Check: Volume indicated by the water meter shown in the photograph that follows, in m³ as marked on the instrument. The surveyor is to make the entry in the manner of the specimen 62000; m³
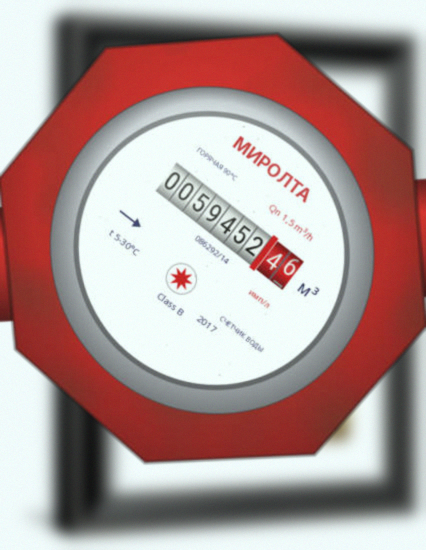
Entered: 59452.46; m³
